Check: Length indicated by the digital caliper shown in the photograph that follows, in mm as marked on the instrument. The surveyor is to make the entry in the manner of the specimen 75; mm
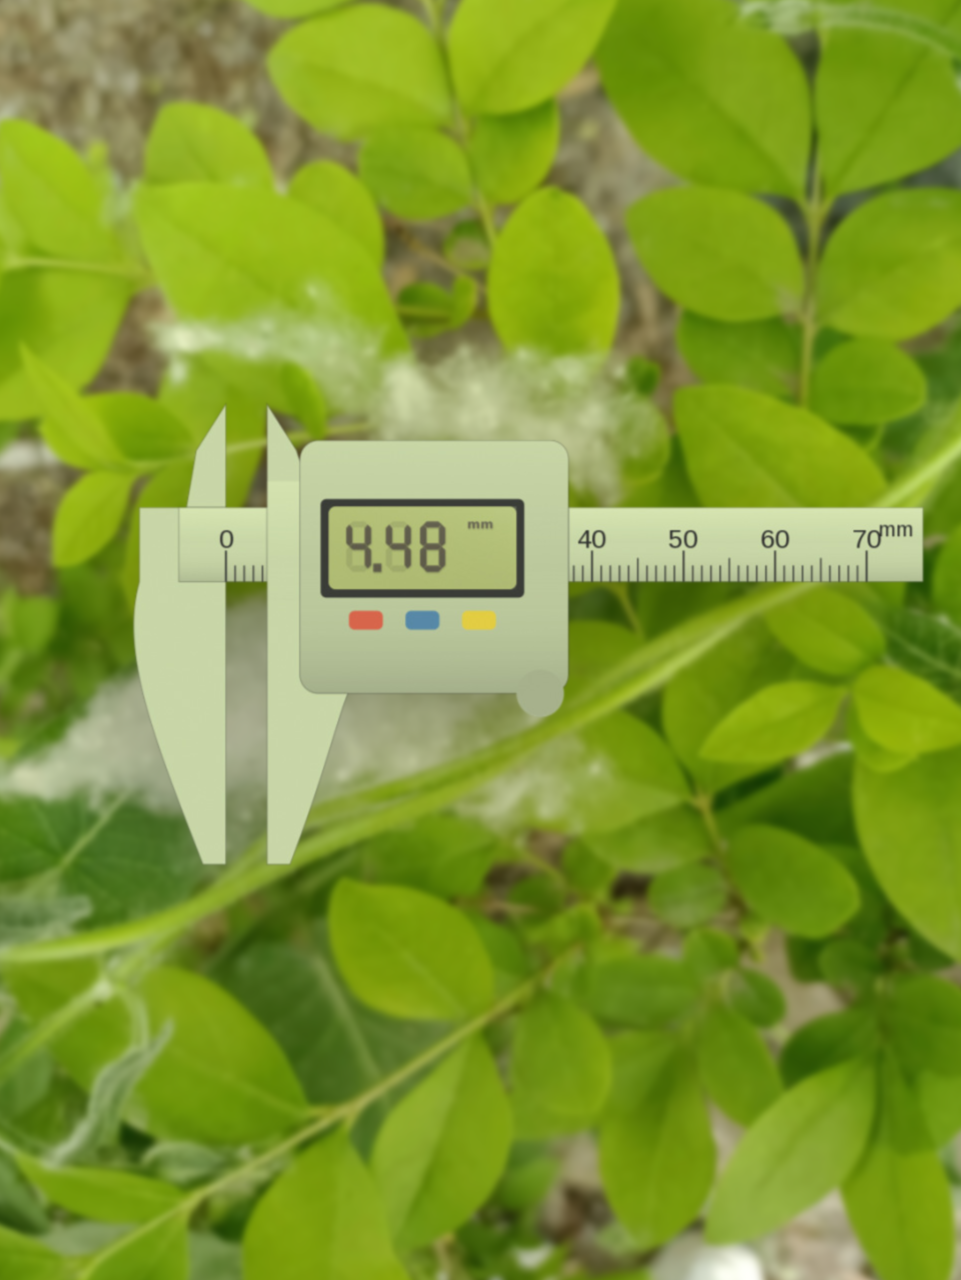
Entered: 4.48; mm
